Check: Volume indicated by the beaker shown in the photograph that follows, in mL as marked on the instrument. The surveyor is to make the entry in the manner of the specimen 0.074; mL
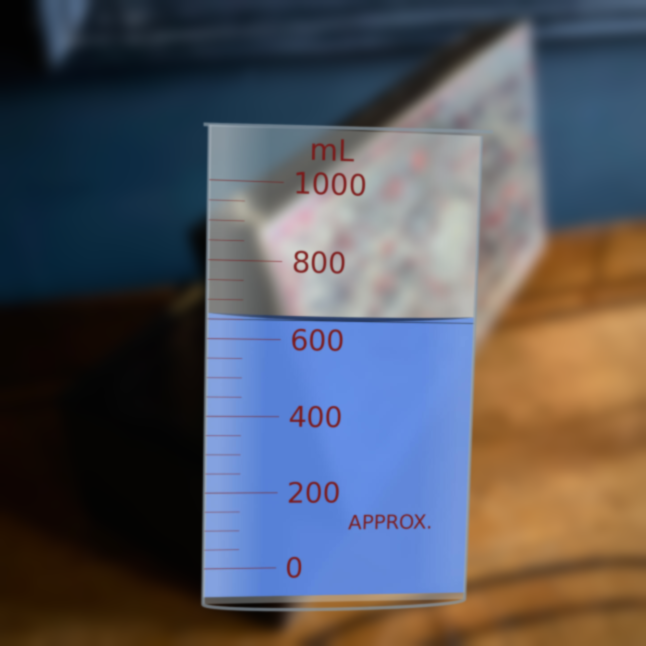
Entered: 650; mL
